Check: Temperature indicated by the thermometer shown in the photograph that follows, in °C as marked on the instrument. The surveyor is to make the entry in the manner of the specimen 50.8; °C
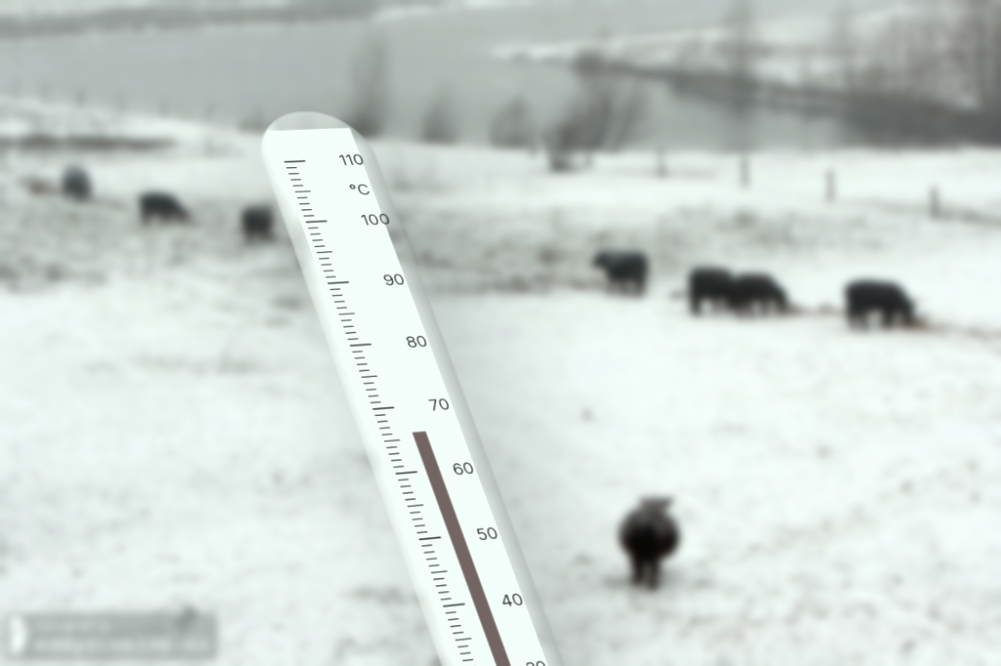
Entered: 66; °C
